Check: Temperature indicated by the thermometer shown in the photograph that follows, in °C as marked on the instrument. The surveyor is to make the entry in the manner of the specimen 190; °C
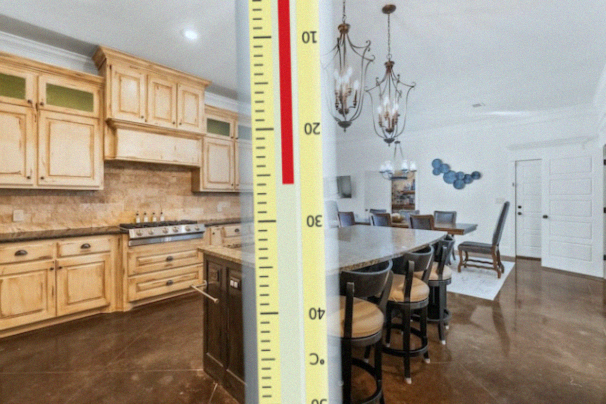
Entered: 26; °C
